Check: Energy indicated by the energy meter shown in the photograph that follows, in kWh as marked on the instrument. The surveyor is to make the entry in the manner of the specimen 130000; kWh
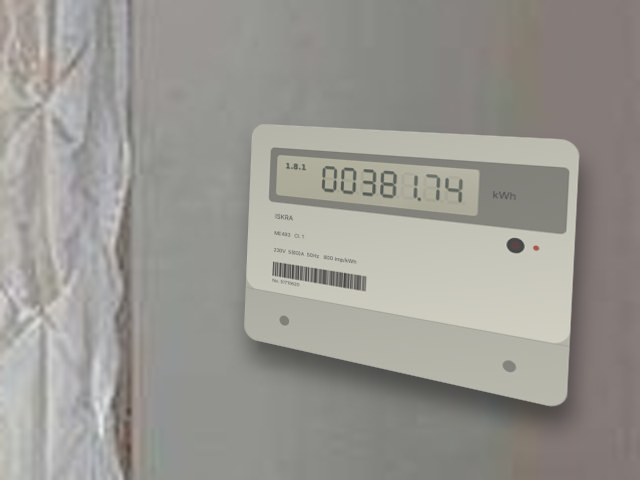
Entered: 381.74; kWh
